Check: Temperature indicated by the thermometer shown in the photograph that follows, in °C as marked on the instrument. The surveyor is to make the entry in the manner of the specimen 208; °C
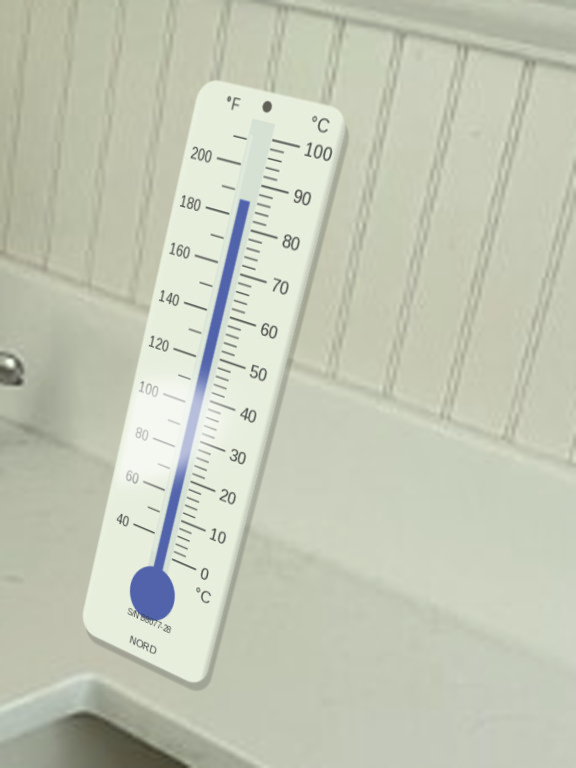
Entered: 86; °C
